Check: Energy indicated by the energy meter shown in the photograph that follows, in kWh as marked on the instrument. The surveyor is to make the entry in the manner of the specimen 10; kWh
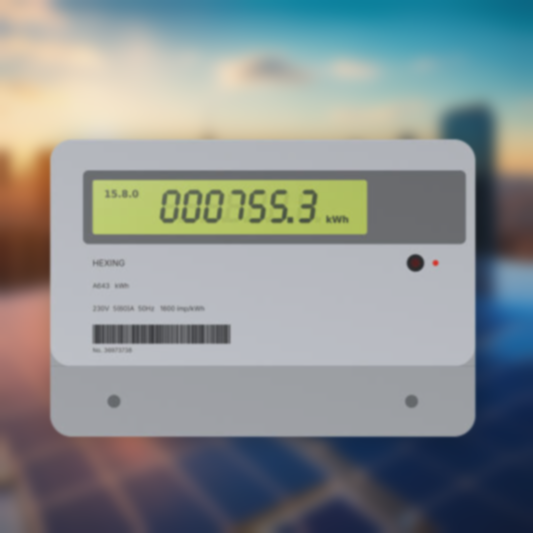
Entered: 755.3; kWh
